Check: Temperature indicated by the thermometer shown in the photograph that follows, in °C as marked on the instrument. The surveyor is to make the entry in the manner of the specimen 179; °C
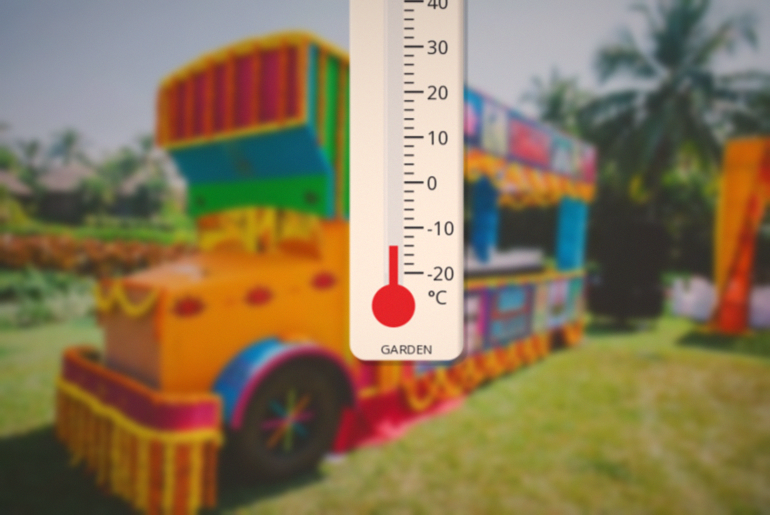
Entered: -14; °C
